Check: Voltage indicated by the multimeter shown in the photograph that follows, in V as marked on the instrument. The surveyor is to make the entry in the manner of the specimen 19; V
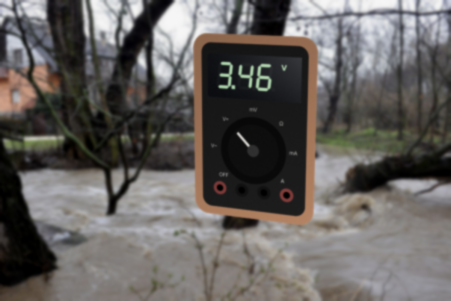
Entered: 3.46; V
